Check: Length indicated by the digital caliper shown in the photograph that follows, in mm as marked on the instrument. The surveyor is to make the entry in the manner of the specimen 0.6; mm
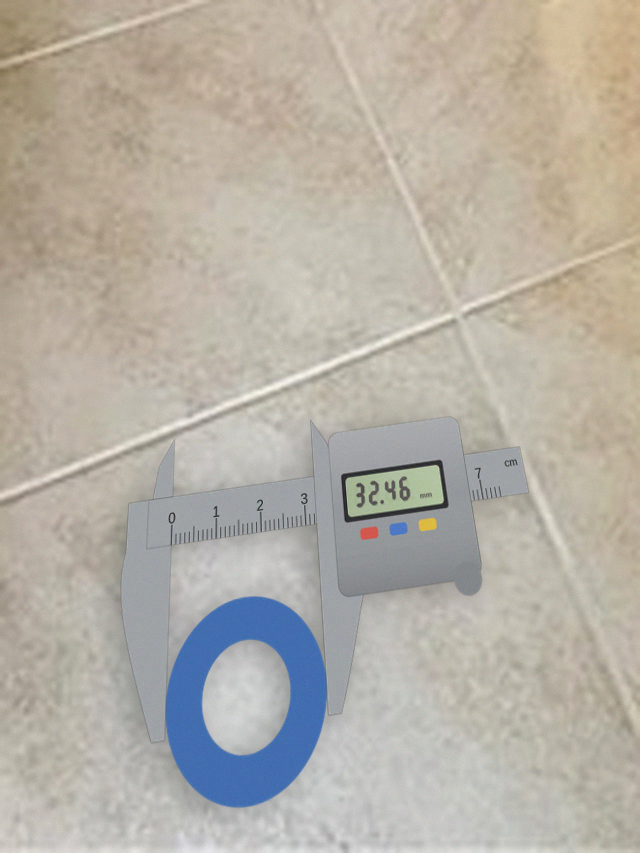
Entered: 32.46; mm
